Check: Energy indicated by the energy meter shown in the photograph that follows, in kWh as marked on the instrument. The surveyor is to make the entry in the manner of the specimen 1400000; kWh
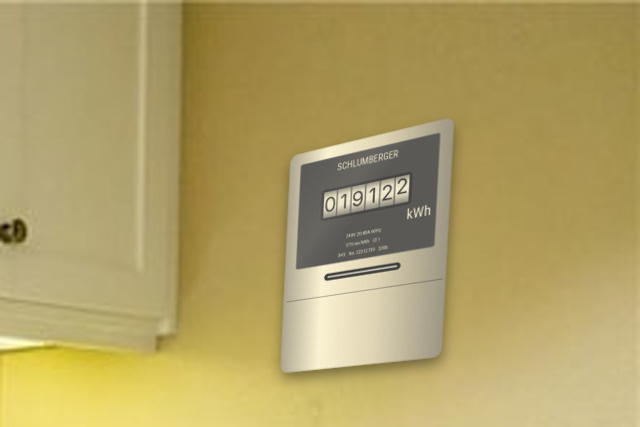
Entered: 19122; kWh
